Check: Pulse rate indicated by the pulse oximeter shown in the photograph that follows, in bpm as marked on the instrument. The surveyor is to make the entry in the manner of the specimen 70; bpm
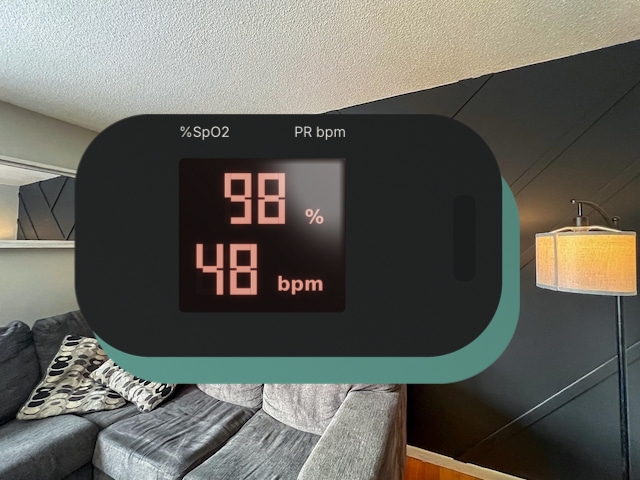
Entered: 48; bpm
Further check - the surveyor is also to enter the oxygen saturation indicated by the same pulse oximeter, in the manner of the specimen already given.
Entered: 98; %
